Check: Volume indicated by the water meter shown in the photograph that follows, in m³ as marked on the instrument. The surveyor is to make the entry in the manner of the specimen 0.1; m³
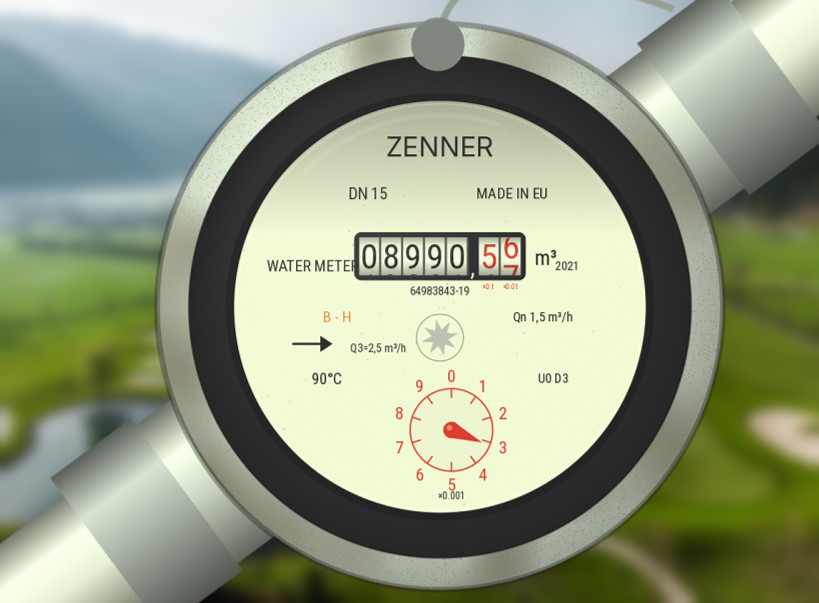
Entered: 8990.563; m³
